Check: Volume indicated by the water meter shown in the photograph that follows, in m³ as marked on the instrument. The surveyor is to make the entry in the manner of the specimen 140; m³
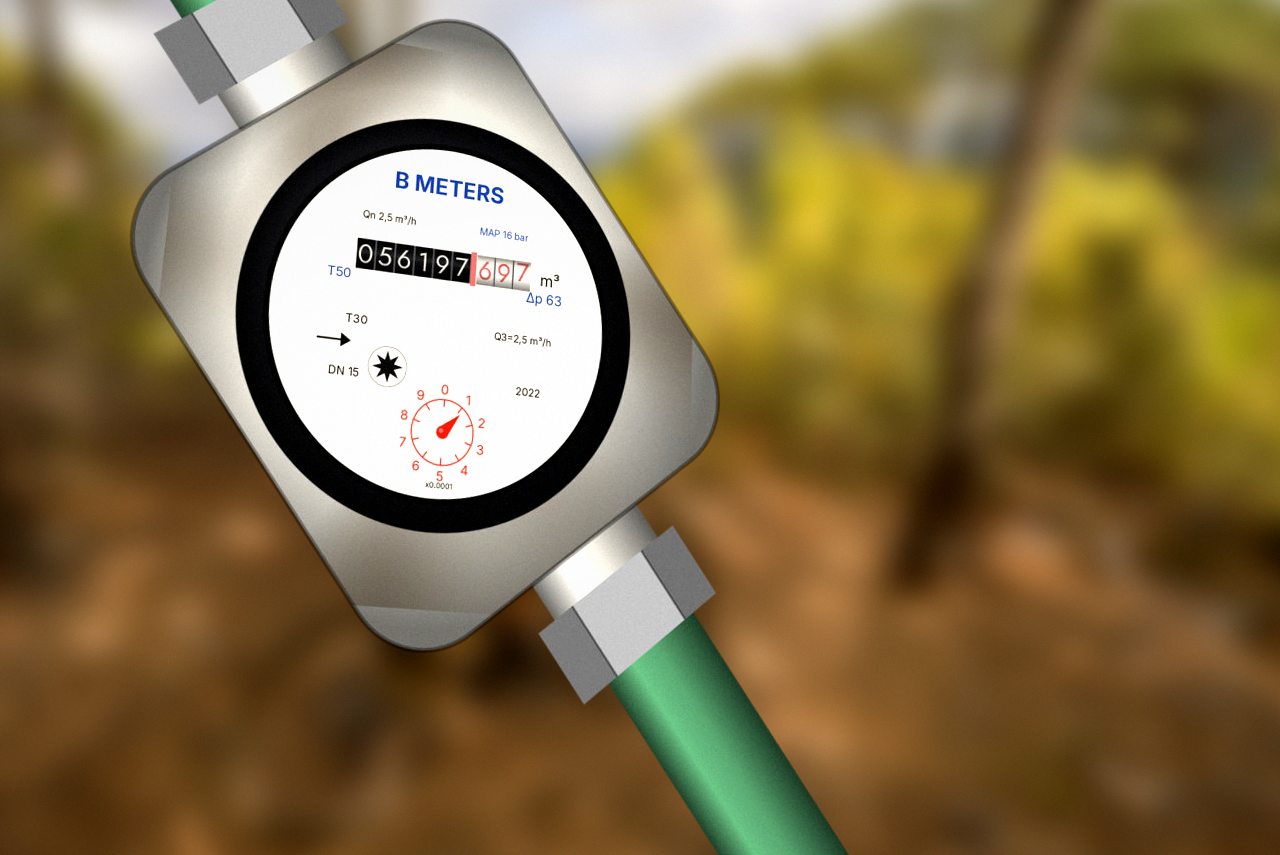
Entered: 56197.6971; m³
